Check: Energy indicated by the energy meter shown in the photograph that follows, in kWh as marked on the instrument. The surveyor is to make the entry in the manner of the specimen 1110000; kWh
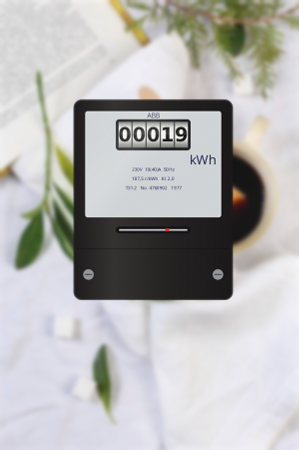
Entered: 19; kWh
